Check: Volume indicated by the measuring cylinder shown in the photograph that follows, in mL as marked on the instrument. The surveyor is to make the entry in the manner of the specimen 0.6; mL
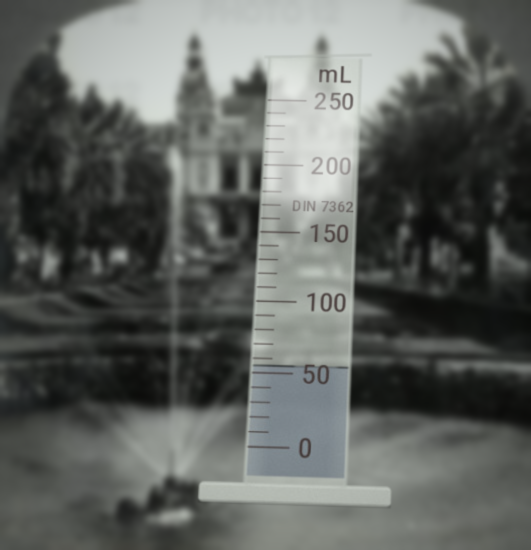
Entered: 55; mL
